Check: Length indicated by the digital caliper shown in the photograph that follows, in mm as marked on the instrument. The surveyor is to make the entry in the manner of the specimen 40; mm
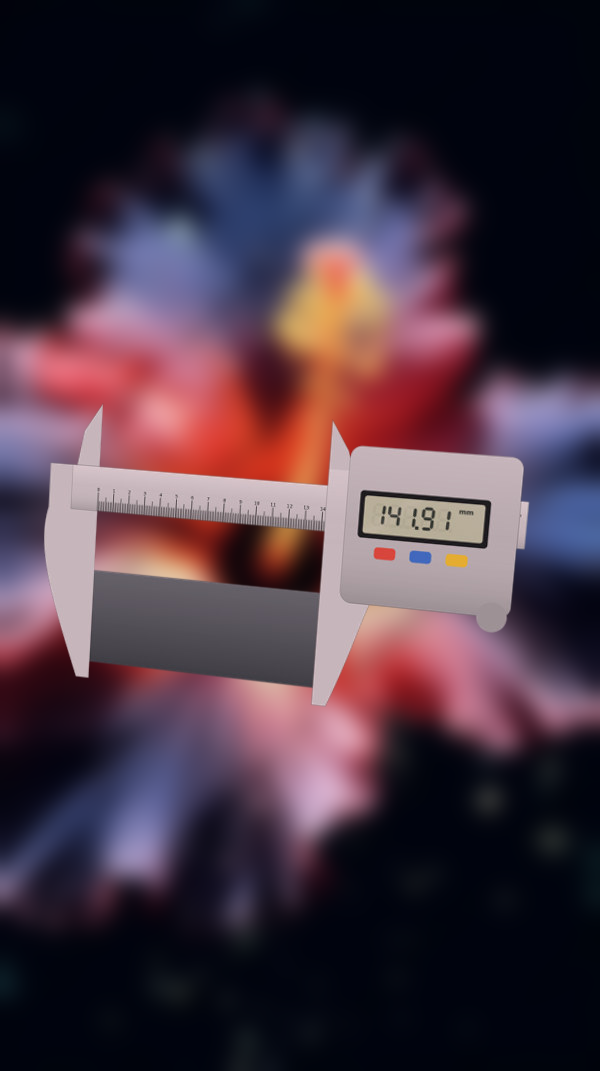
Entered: 141.91; mm
